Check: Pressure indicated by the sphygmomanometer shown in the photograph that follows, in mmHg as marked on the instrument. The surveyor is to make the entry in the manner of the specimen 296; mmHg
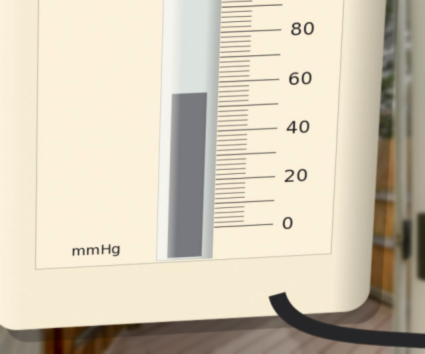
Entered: 56; mmHg
